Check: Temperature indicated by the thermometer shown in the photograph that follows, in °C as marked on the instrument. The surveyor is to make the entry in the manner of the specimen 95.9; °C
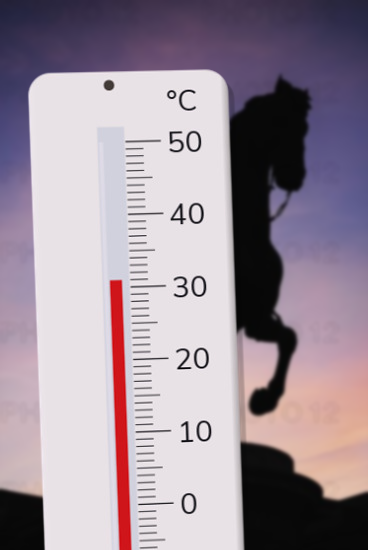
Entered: 31; °C
